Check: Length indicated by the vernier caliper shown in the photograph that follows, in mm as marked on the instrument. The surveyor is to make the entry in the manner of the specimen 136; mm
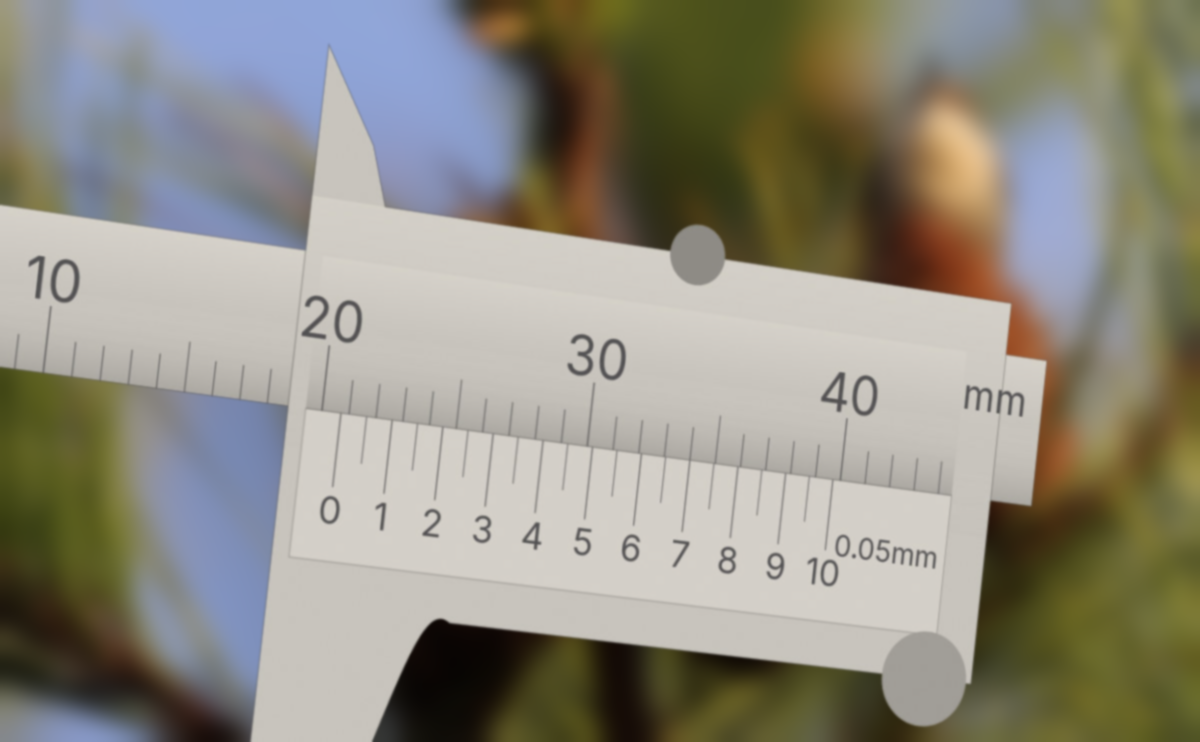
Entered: 20.7; mm
